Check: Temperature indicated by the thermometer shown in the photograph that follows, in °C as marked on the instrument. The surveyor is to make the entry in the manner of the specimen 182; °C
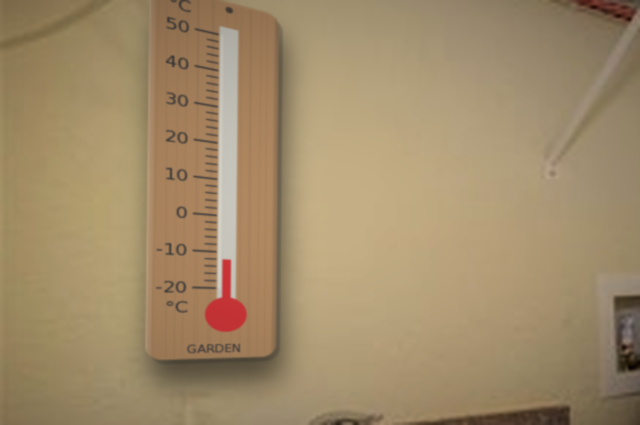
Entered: -12; °C
